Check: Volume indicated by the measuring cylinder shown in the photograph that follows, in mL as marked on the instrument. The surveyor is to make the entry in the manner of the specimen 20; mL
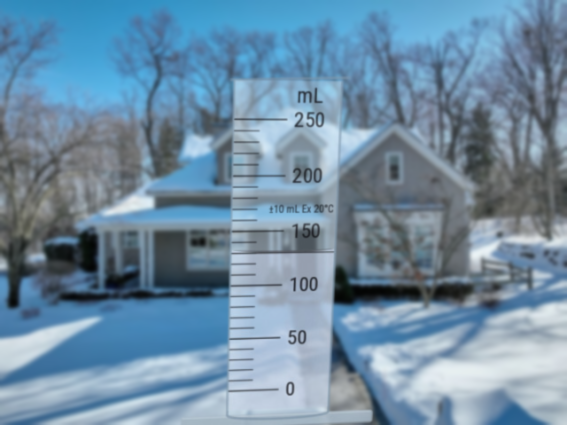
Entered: 130; mL
